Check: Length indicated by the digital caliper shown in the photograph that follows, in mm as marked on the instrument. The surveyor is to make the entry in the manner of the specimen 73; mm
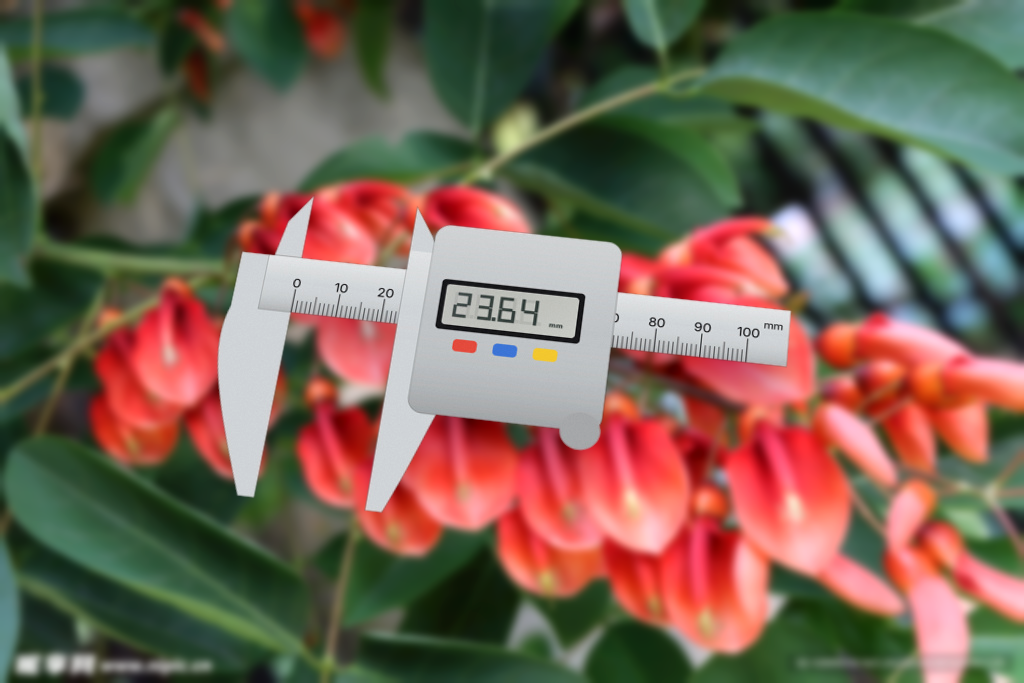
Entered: 23.64; mm
